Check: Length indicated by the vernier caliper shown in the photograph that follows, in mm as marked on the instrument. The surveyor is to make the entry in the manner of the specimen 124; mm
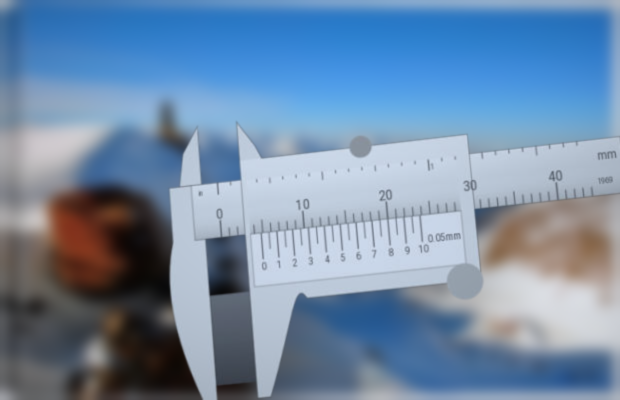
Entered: 4.8; mm
